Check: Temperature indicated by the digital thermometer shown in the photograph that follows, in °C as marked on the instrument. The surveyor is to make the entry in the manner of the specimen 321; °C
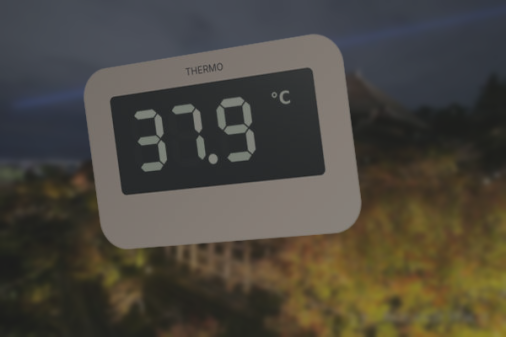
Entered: 37.9; °C
